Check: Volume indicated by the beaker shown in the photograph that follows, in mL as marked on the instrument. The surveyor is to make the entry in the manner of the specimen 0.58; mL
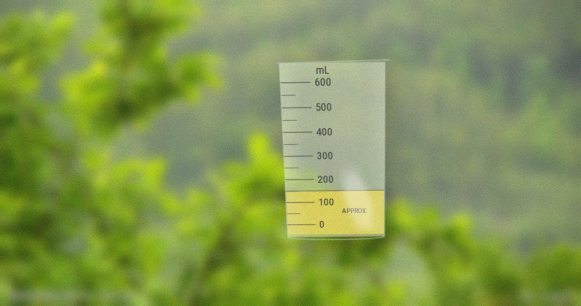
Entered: 150; mL
